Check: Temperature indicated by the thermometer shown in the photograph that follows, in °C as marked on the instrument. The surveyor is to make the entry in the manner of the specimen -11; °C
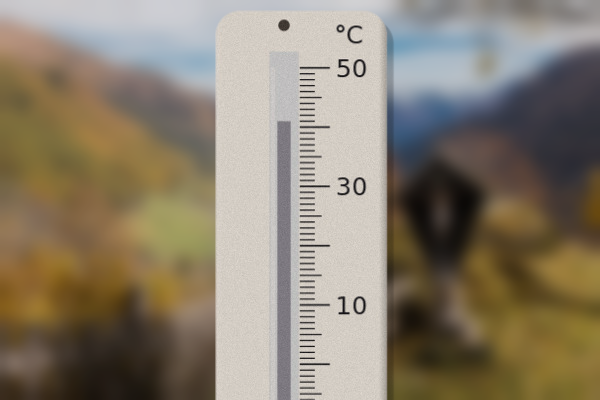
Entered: 41; °C
